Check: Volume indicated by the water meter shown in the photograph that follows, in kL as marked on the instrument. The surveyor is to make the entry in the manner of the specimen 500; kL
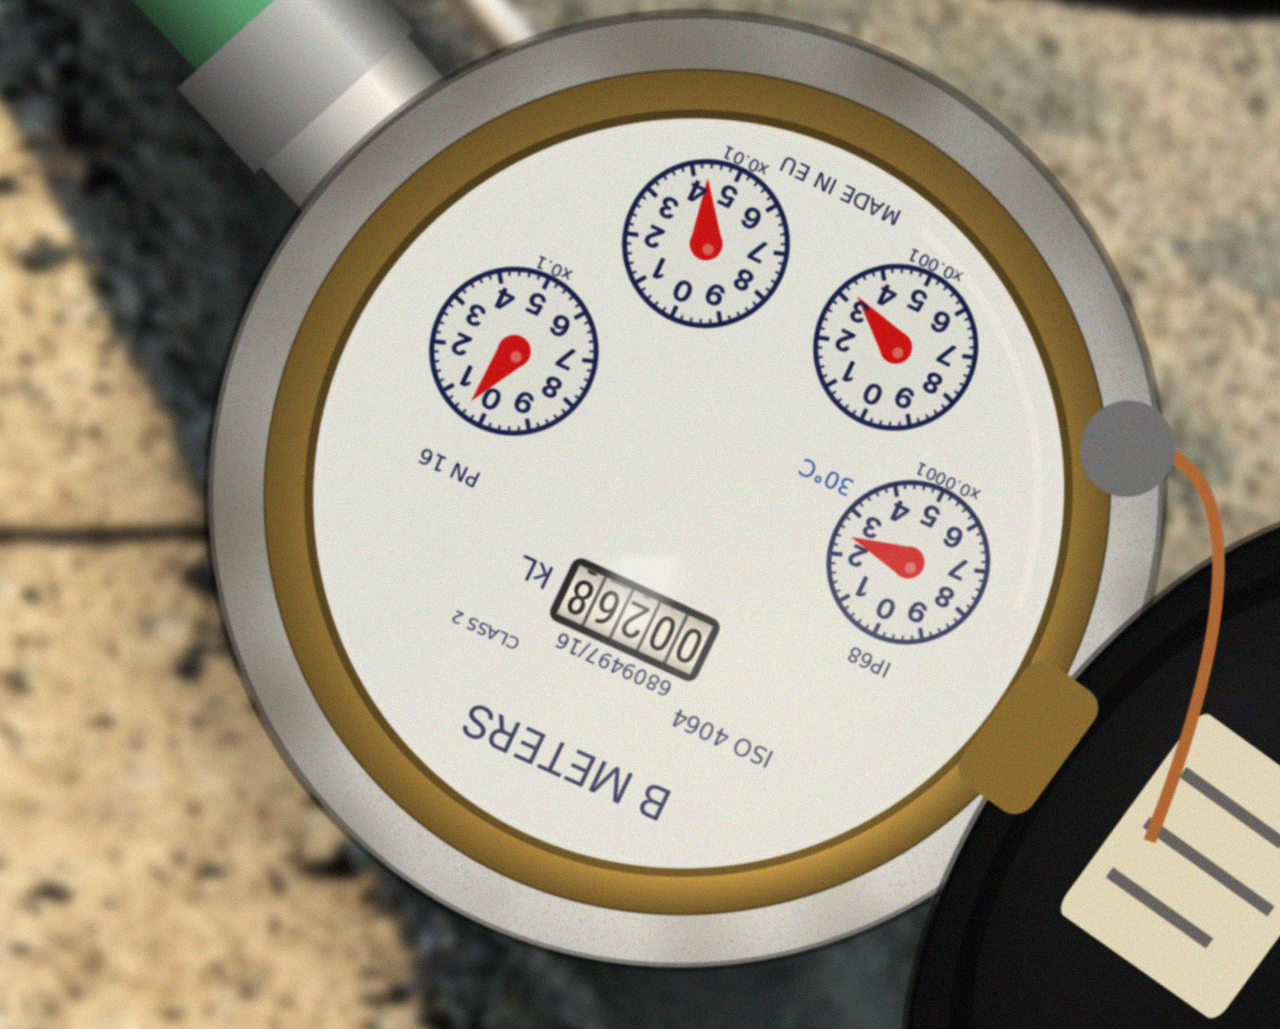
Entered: 268.0432; kL
